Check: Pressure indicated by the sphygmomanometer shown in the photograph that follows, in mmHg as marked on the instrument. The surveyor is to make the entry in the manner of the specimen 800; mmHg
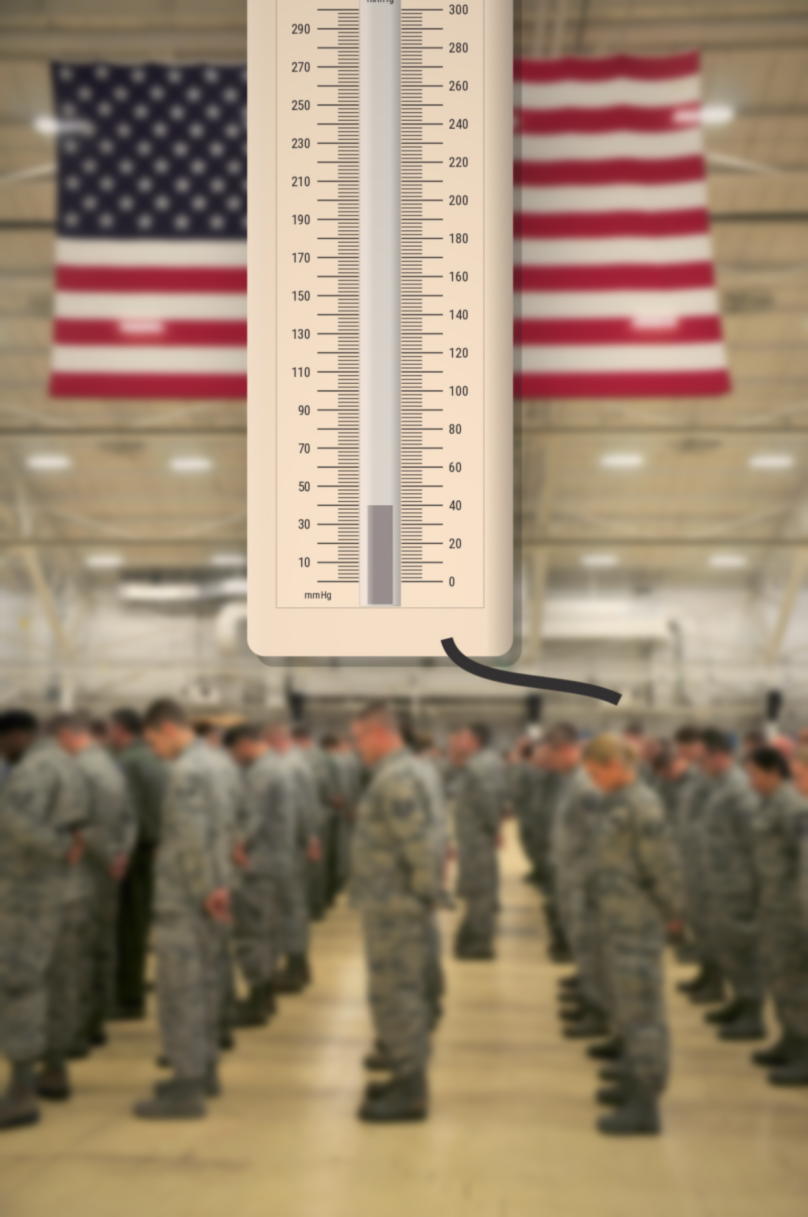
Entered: 40; mmHg
